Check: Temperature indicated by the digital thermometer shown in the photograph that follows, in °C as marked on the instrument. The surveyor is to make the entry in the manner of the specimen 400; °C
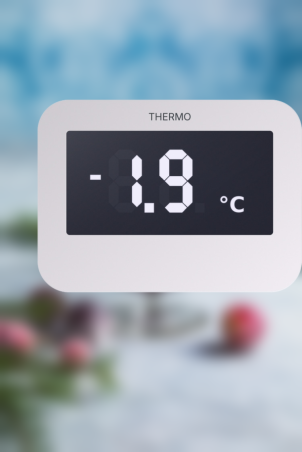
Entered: -1.9; °C
